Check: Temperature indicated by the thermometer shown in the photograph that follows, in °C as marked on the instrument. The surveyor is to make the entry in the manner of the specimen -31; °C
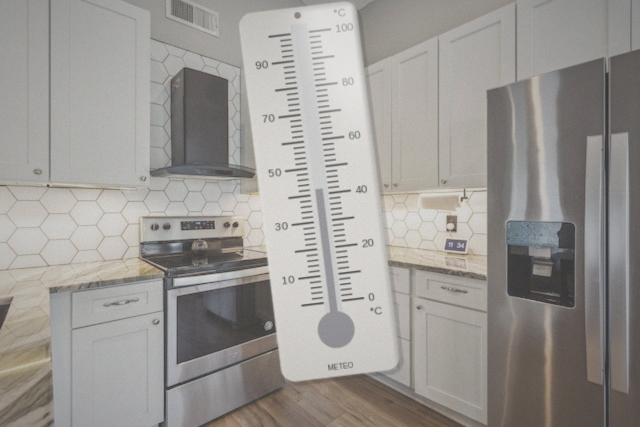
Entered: 42; °C
